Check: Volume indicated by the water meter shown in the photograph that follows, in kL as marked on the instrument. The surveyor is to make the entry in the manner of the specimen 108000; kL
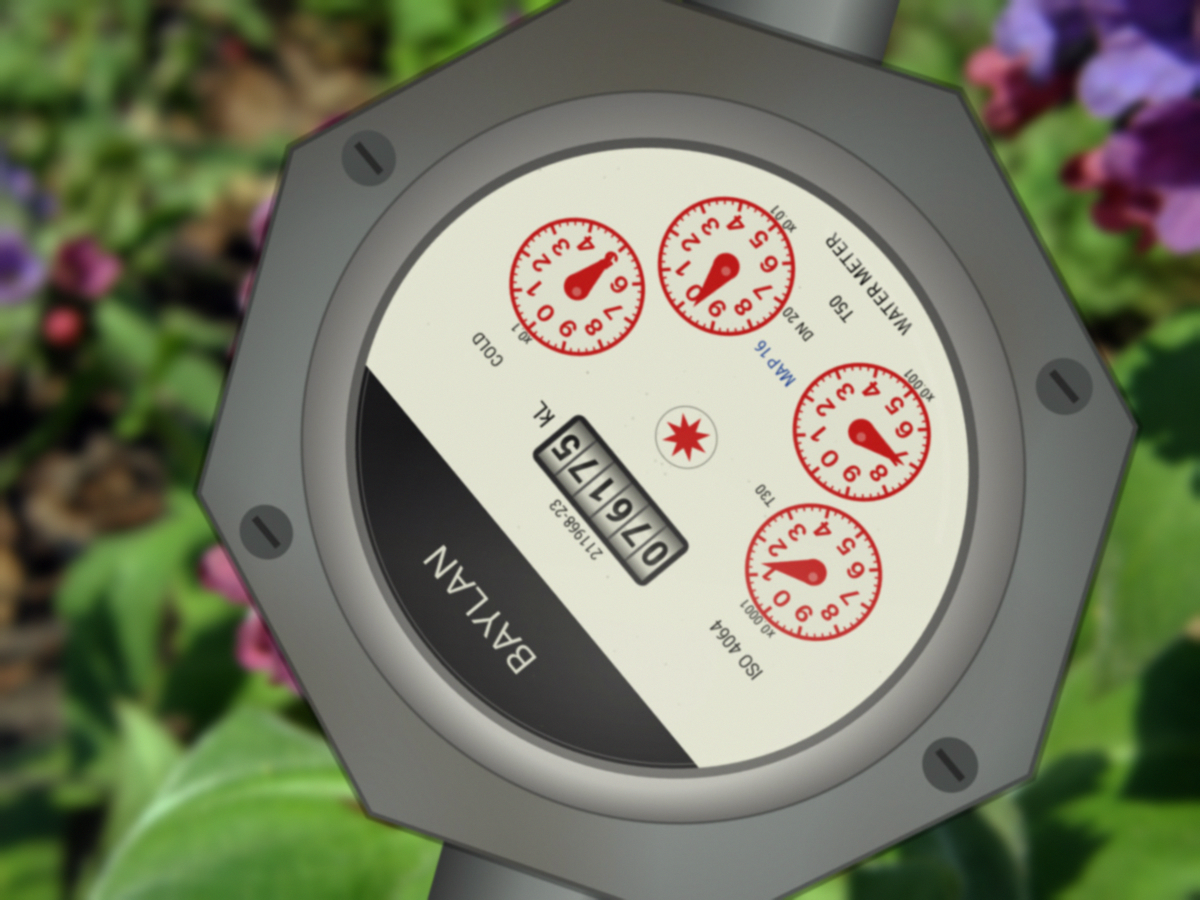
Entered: 76175.4971; kL
